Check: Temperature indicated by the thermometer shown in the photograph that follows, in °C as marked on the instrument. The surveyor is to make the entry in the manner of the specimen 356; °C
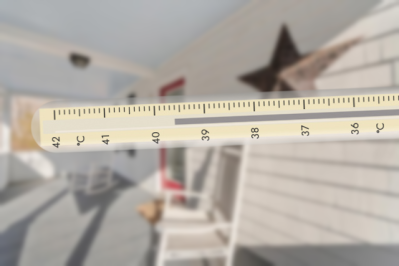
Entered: 39.6; °C
